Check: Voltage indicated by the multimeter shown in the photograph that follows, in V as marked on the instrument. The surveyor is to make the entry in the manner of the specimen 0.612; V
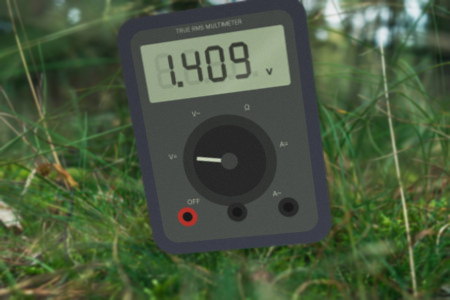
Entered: 1.409; V
